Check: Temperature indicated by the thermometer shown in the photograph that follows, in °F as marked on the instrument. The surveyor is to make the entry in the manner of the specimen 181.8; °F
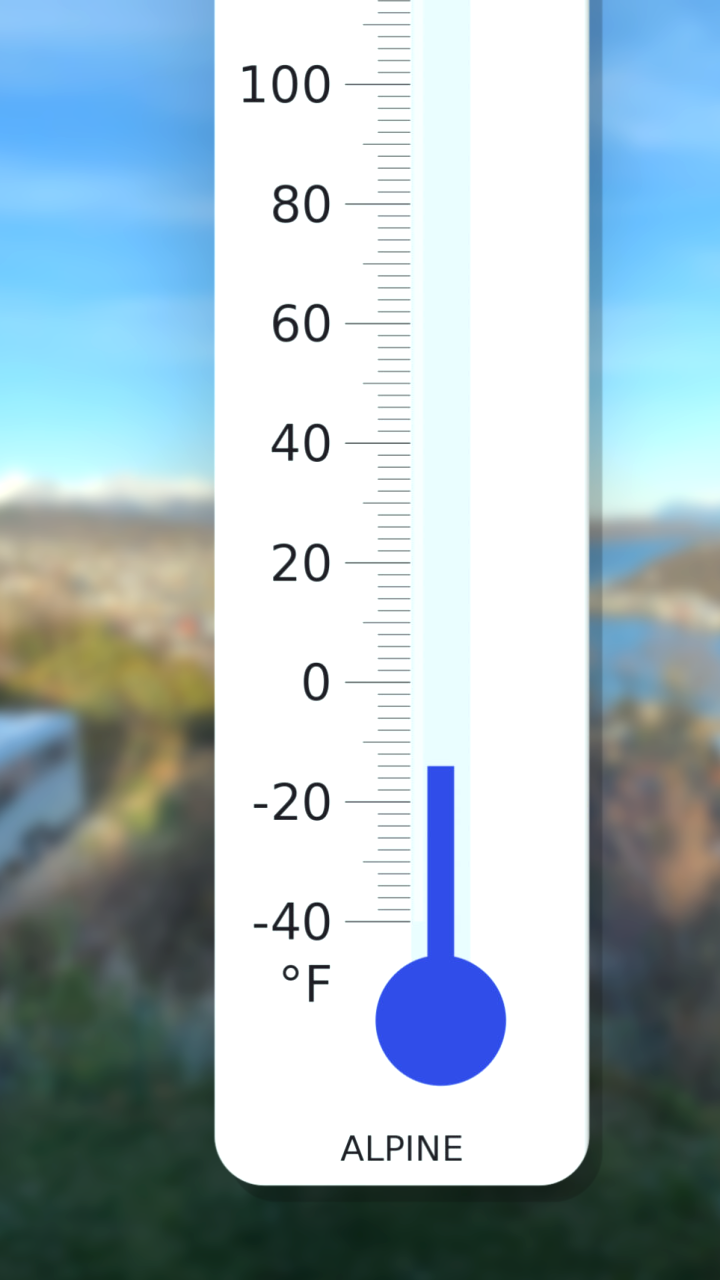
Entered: -14; °F
